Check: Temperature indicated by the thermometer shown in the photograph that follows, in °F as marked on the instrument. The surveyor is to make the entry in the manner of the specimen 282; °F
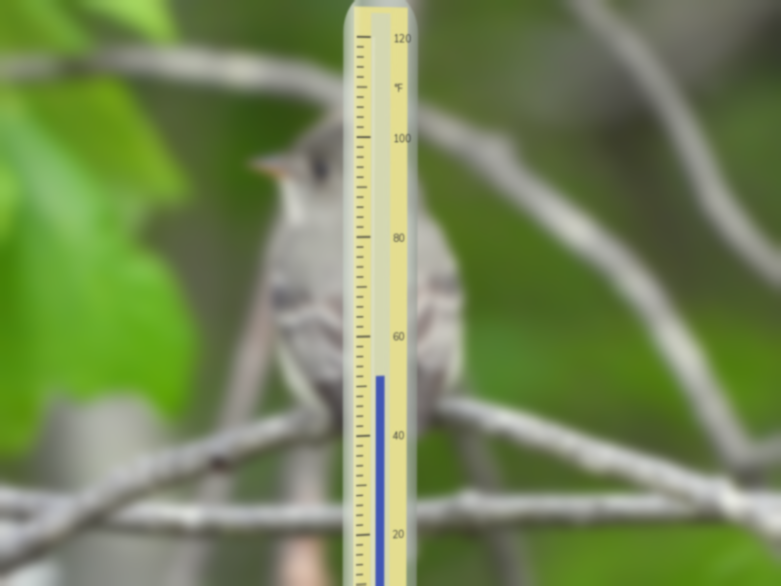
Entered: 52; °F
